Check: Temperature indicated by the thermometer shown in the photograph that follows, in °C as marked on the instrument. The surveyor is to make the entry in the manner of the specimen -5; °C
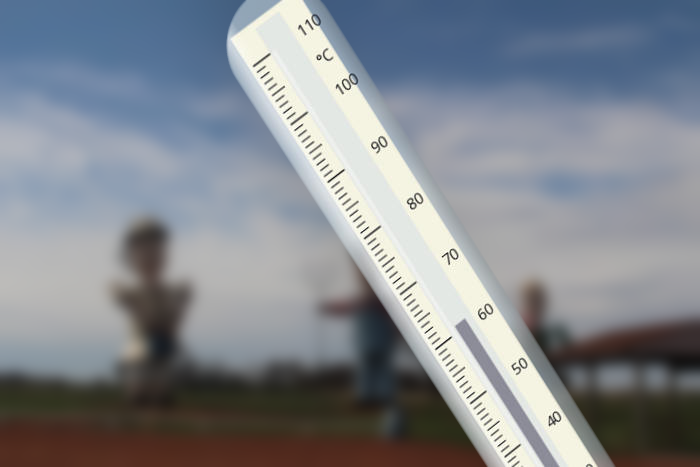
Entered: 61; °C
